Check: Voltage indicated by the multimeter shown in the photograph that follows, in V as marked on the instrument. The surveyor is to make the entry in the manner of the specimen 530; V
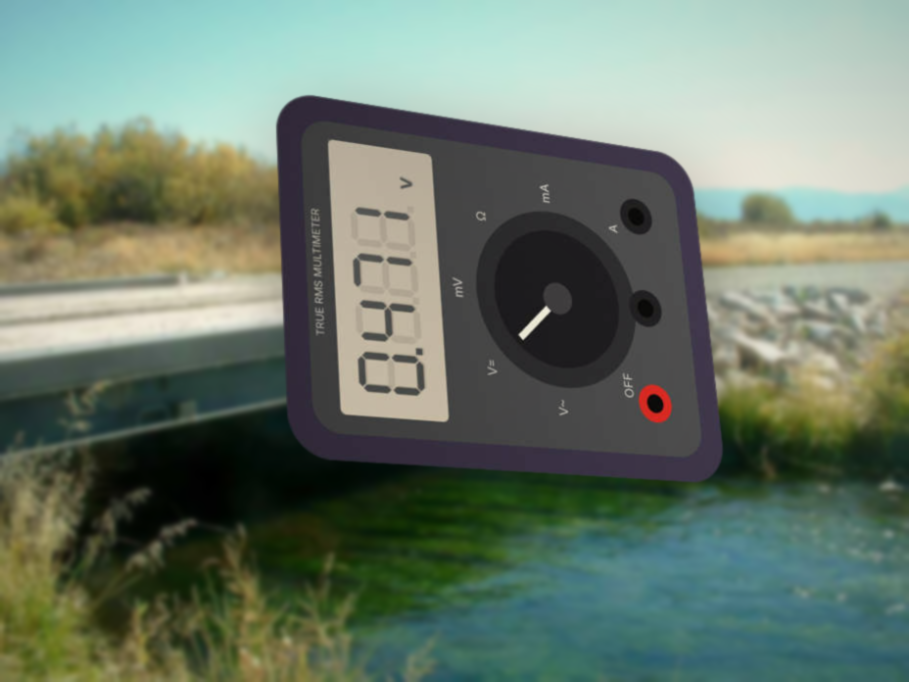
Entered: 0.471; V
